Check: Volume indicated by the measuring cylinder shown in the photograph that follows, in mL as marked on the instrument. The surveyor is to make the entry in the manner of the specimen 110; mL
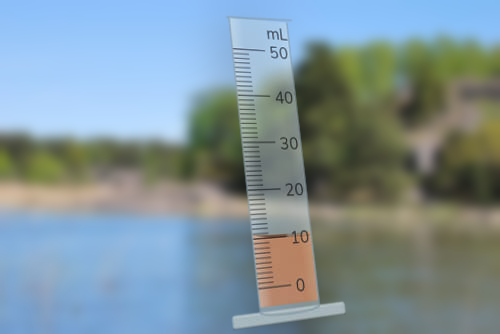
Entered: 10; mL
